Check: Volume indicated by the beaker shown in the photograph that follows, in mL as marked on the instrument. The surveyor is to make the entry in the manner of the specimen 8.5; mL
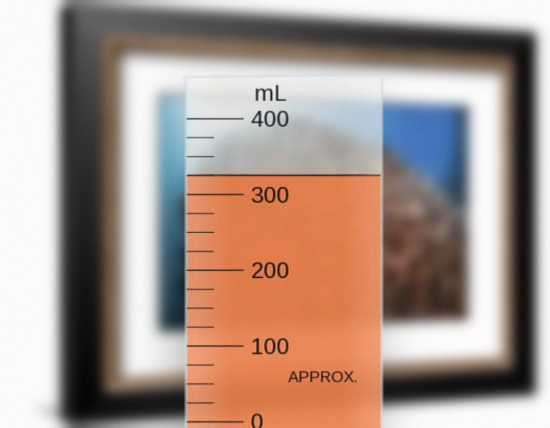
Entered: 325; mL
